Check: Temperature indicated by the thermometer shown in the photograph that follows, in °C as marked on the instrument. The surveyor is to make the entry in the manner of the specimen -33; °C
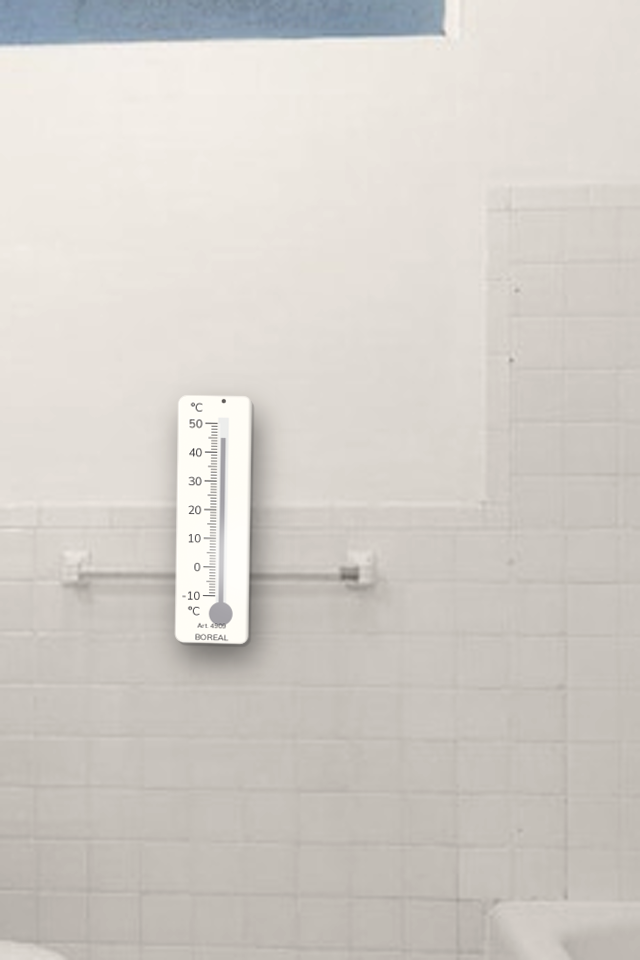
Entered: 45; °C
